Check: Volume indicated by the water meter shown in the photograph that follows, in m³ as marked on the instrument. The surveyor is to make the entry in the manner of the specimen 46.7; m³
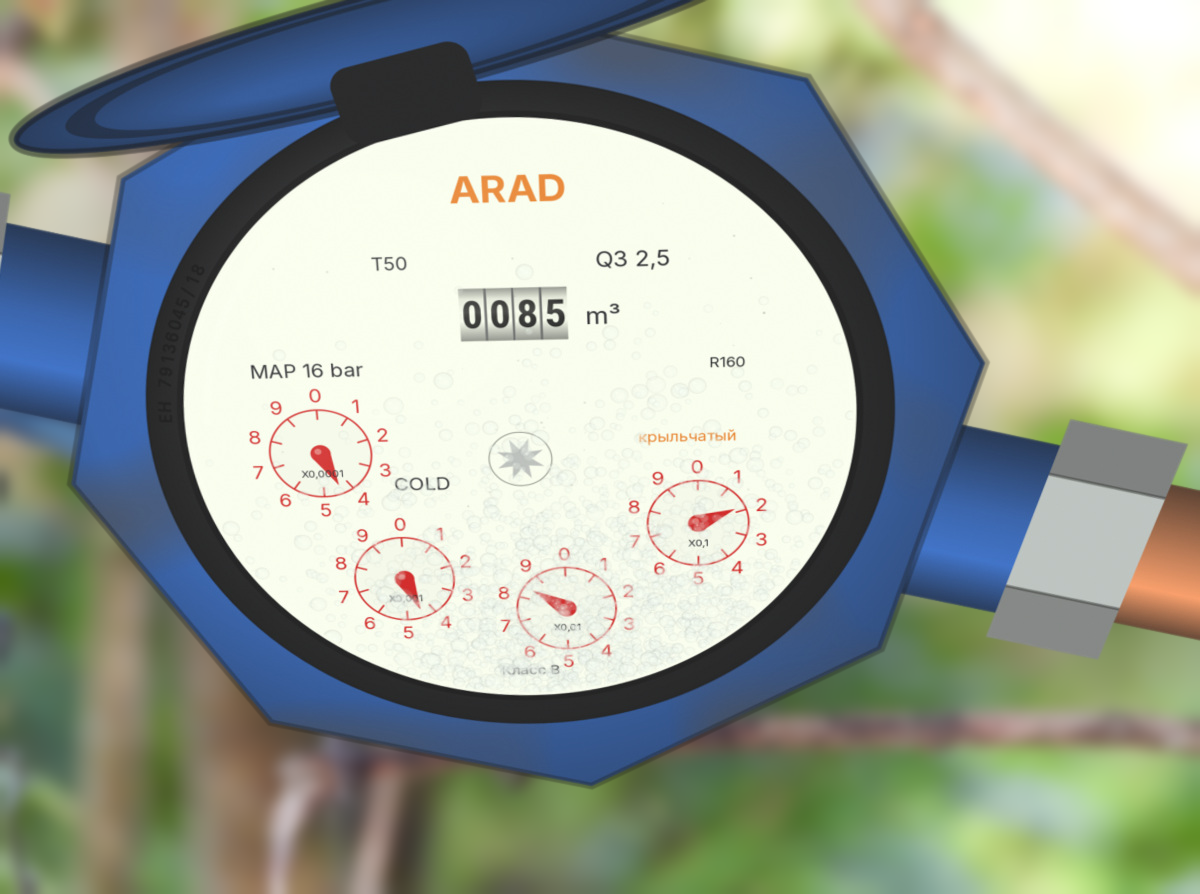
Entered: 85.1844; m³
